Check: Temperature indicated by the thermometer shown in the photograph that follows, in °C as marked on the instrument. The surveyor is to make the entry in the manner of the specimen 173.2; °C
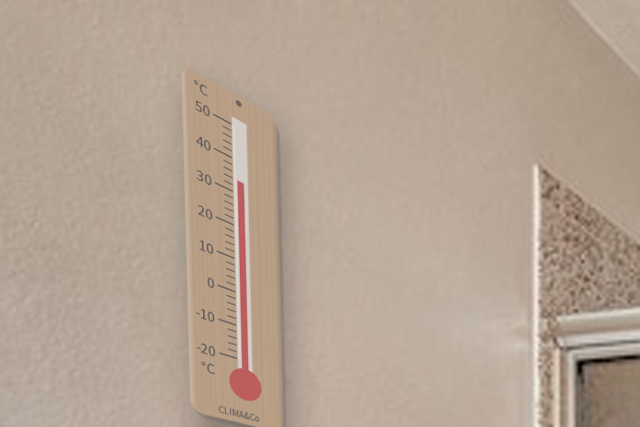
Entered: 34; °C
